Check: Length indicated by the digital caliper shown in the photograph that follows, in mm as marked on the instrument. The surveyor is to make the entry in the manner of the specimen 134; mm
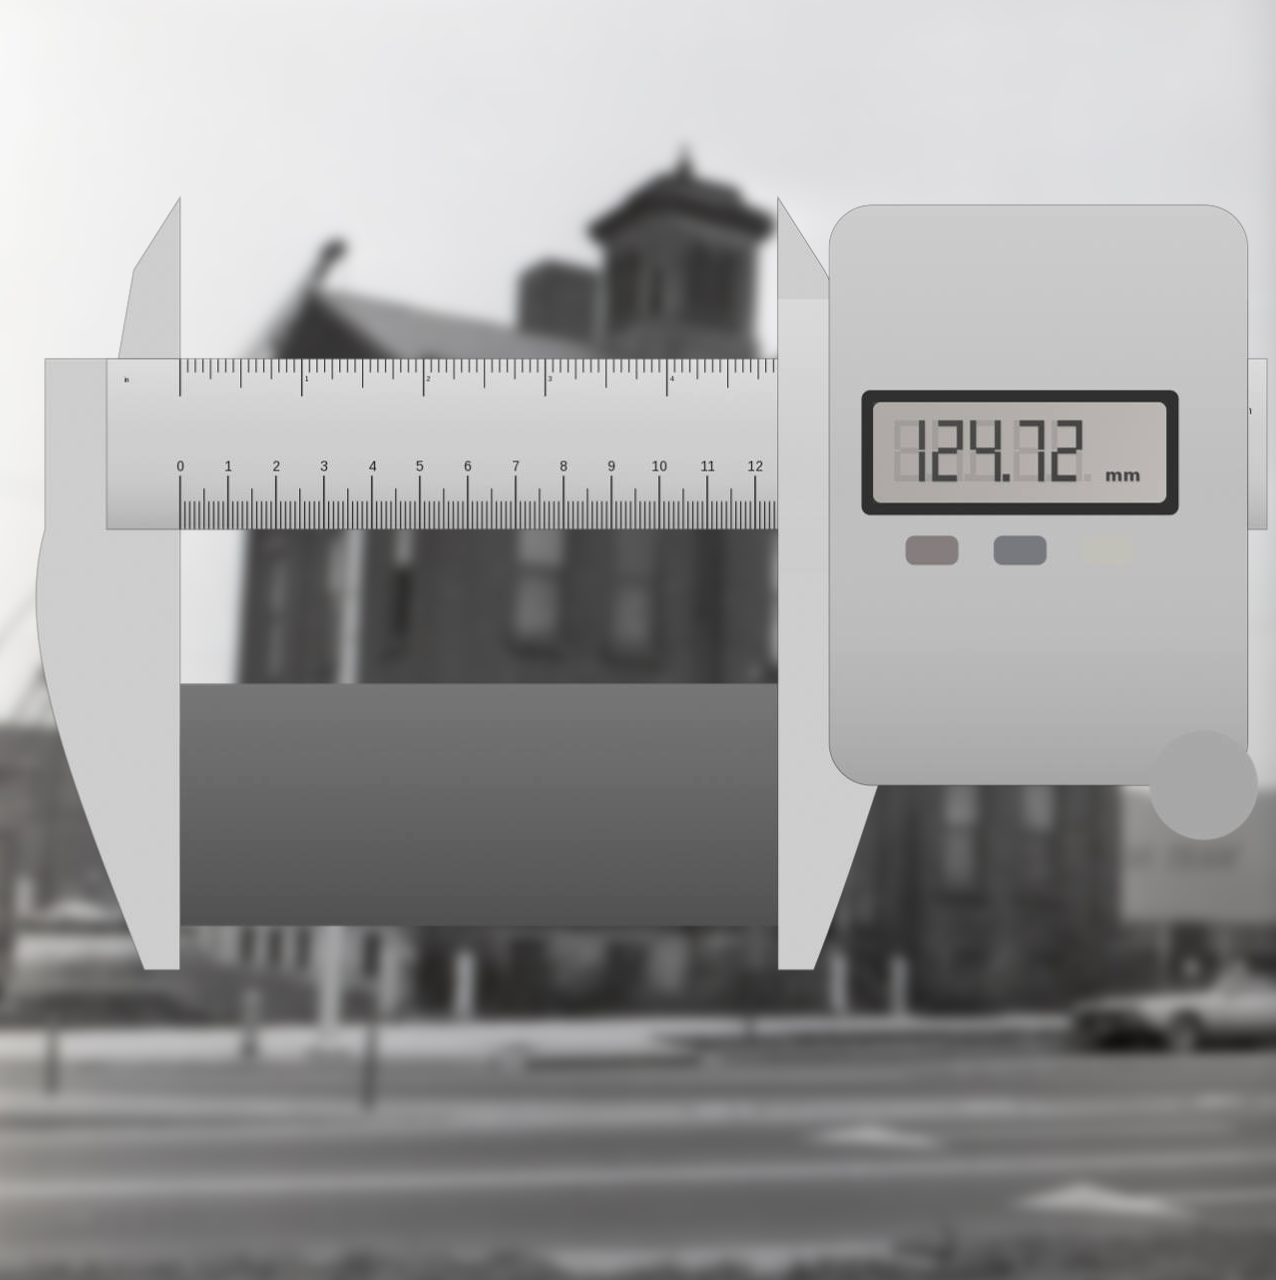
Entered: 124.72; mm
